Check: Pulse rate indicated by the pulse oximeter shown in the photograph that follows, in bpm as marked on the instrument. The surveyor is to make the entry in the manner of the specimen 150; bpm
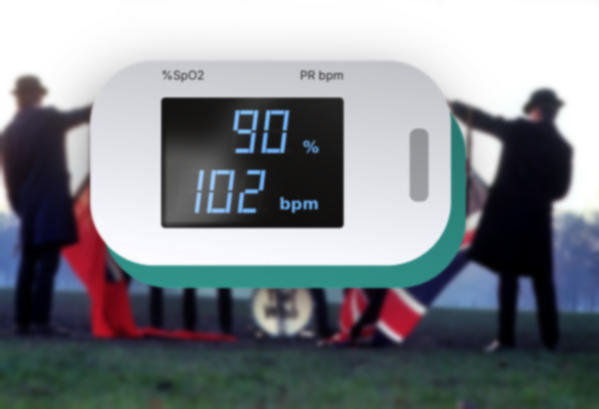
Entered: 102; bpm
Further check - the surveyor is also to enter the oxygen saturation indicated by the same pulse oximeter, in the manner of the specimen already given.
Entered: 90; %
